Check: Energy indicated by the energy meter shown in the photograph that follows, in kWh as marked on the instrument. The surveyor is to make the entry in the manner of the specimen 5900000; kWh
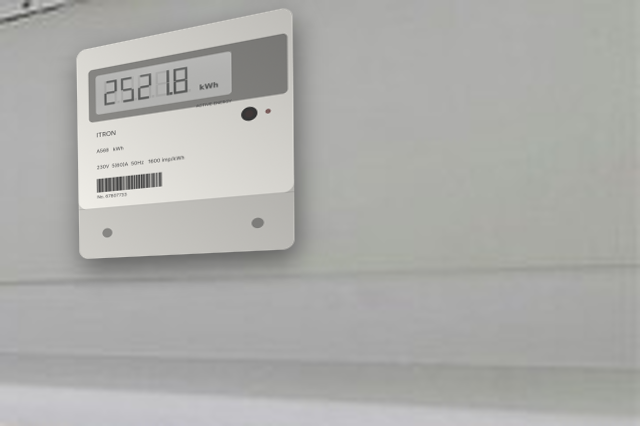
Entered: 2521.8; kWh
